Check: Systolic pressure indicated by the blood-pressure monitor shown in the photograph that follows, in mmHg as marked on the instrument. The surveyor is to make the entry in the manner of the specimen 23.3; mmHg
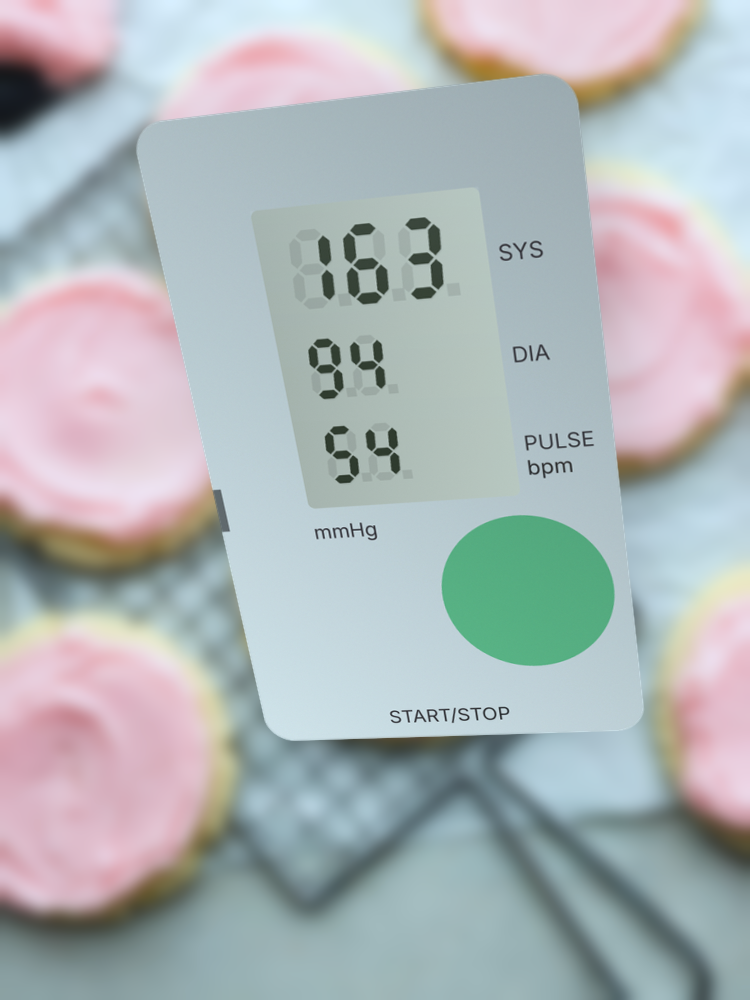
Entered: 163; mmHg
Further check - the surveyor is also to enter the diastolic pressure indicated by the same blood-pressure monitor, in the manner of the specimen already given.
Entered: 94; mmHg
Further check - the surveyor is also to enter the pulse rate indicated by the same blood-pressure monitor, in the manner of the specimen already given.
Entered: 54; bpm
